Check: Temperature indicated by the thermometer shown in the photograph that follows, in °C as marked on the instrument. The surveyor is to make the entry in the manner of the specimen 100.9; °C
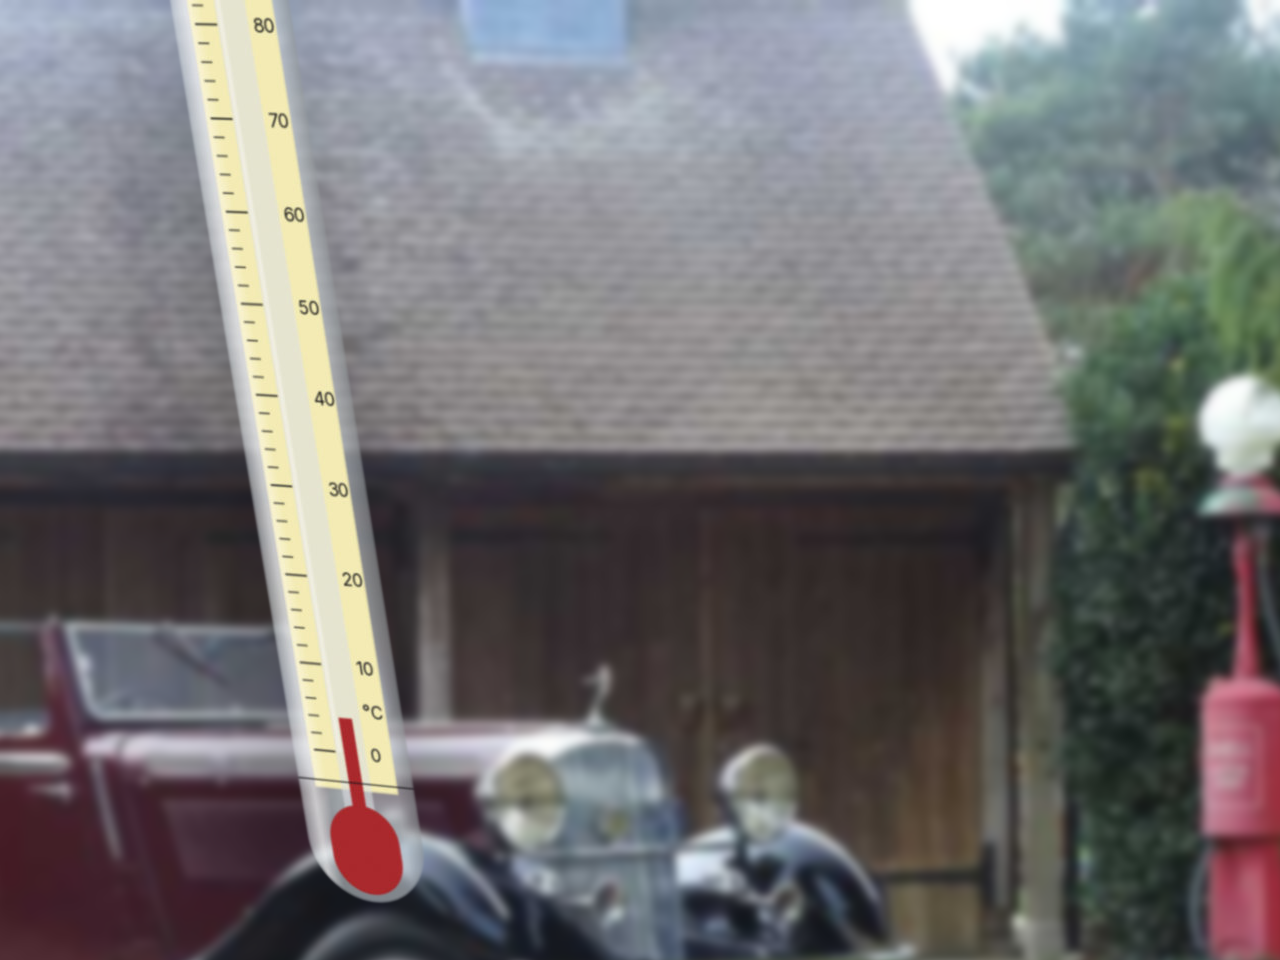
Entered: 4; °C
